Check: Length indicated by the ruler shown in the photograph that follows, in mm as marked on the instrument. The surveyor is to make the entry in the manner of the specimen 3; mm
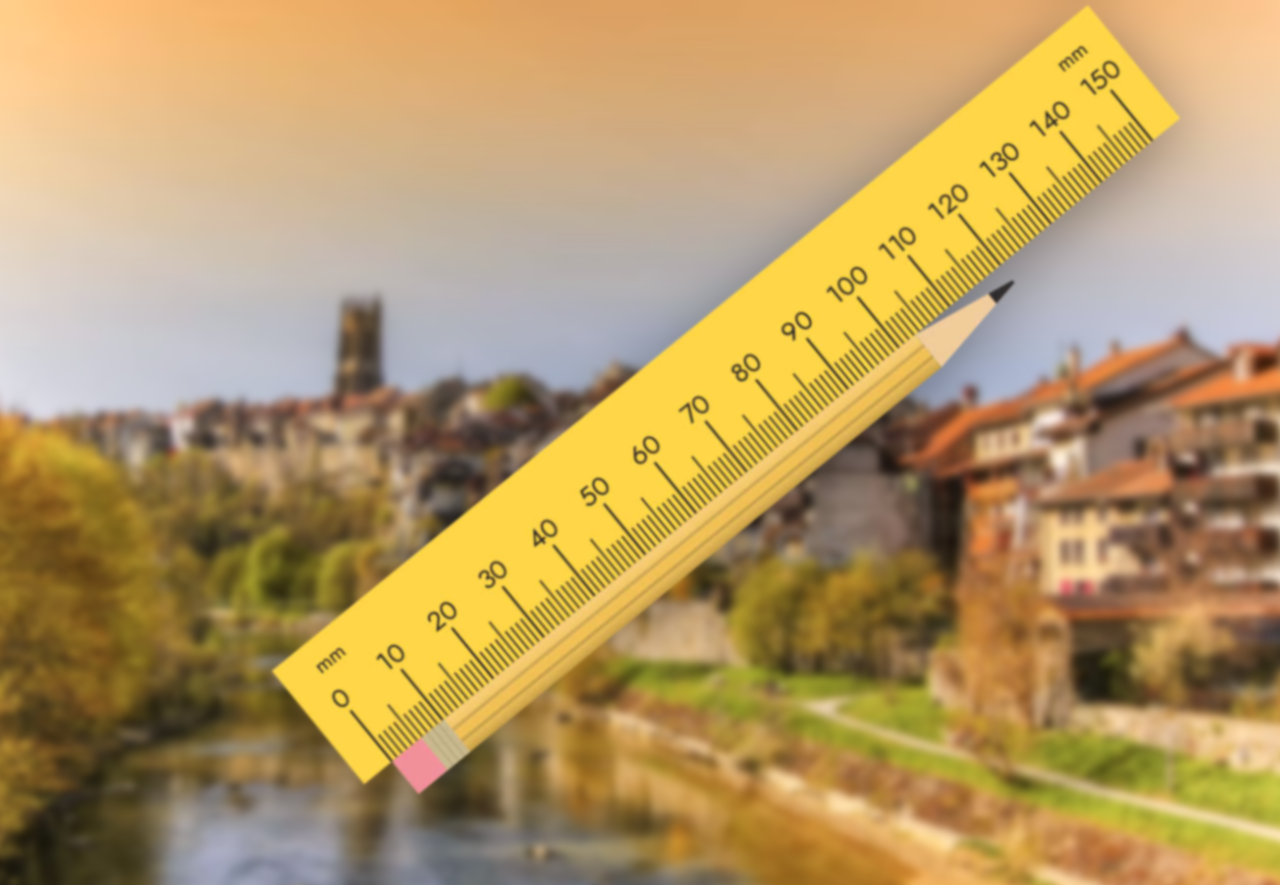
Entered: 120; mm
